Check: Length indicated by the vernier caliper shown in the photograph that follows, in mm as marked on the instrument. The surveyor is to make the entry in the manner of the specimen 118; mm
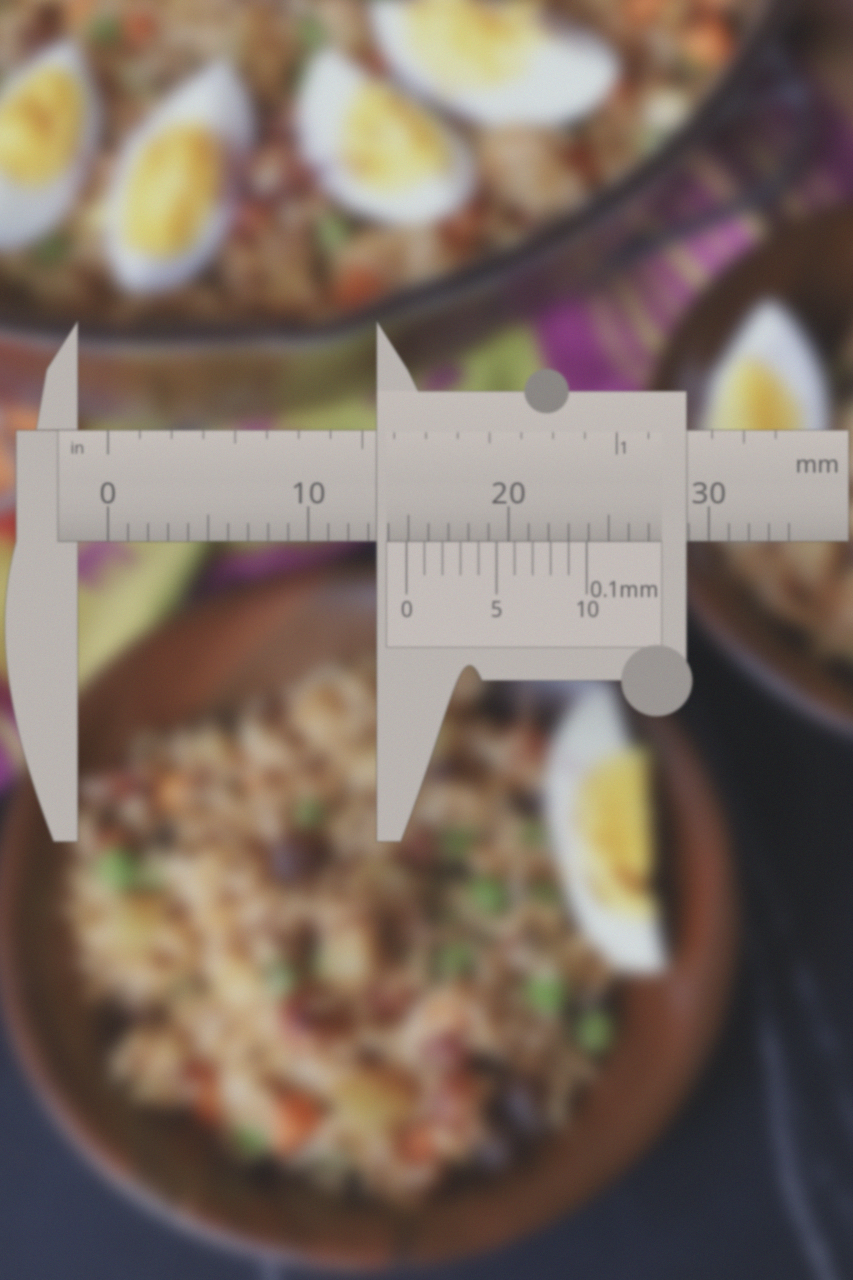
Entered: 14.9; mm
